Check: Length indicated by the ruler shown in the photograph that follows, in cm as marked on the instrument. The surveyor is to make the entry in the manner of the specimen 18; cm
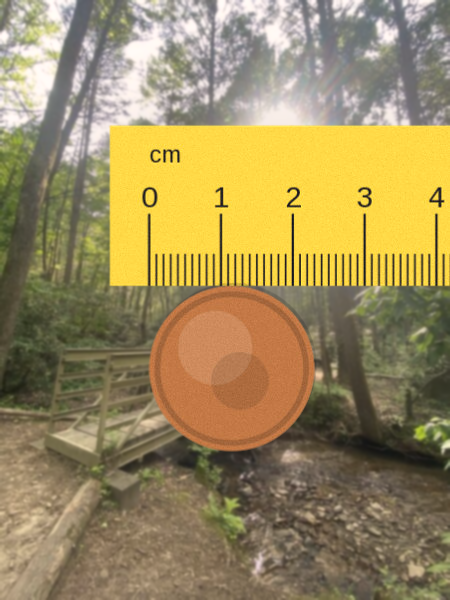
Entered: 2.3; cm
